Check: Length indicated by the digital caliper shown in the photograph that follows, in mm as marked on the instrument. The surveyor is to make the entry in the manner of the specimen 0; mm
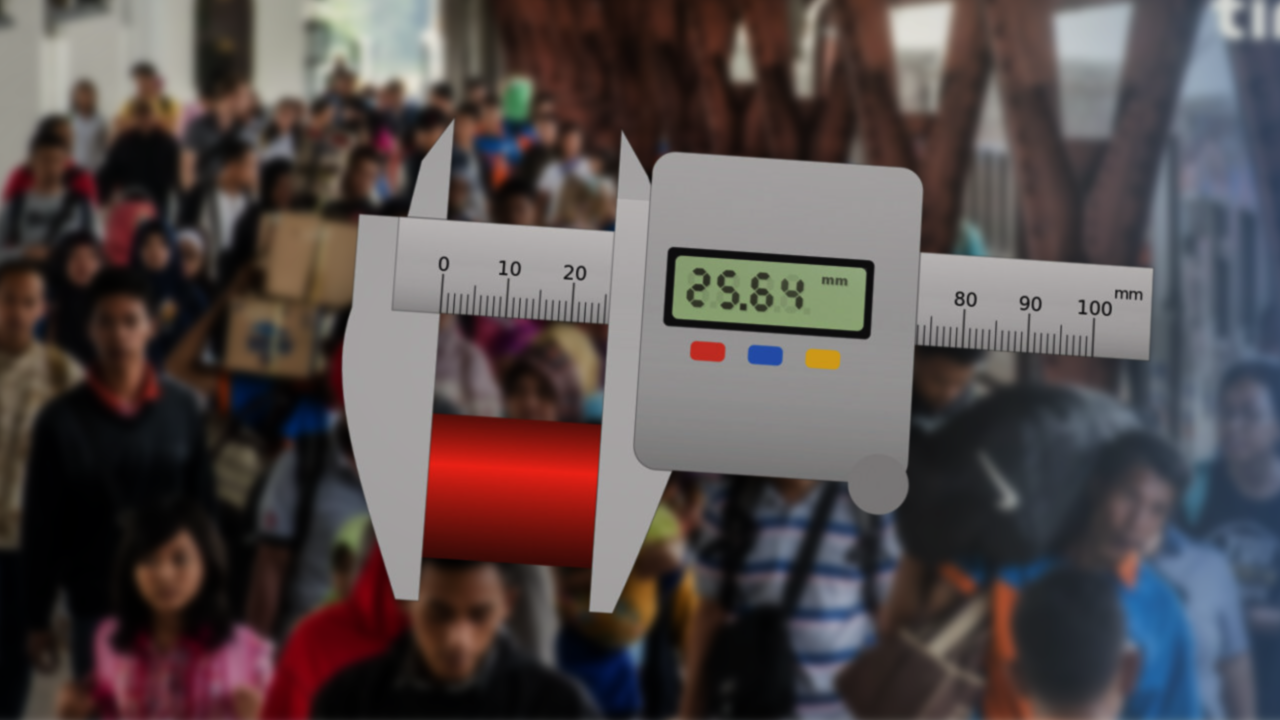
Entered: 25.64; mm
